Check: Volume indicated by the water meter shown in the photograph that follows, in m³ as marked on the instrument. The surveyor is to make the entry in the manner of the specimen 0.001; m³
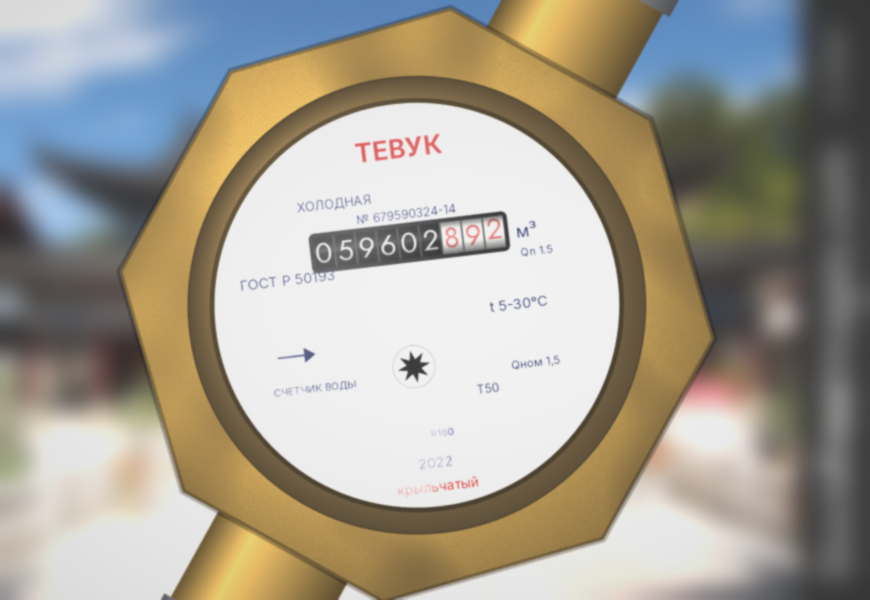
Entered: 59602.892; m³
